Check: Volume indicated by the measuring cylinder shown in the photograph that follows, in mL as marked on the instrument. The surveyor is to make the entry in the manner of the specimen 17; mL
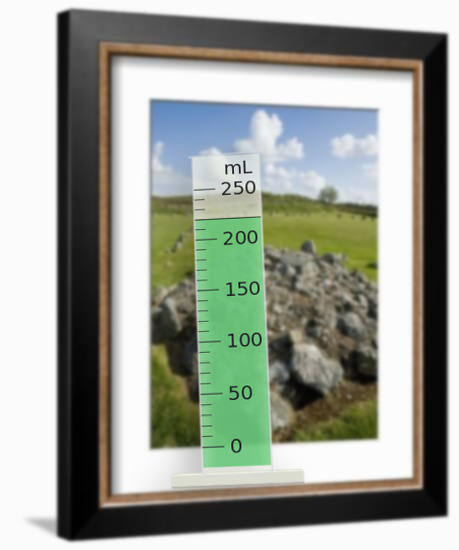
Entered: 220; mL
